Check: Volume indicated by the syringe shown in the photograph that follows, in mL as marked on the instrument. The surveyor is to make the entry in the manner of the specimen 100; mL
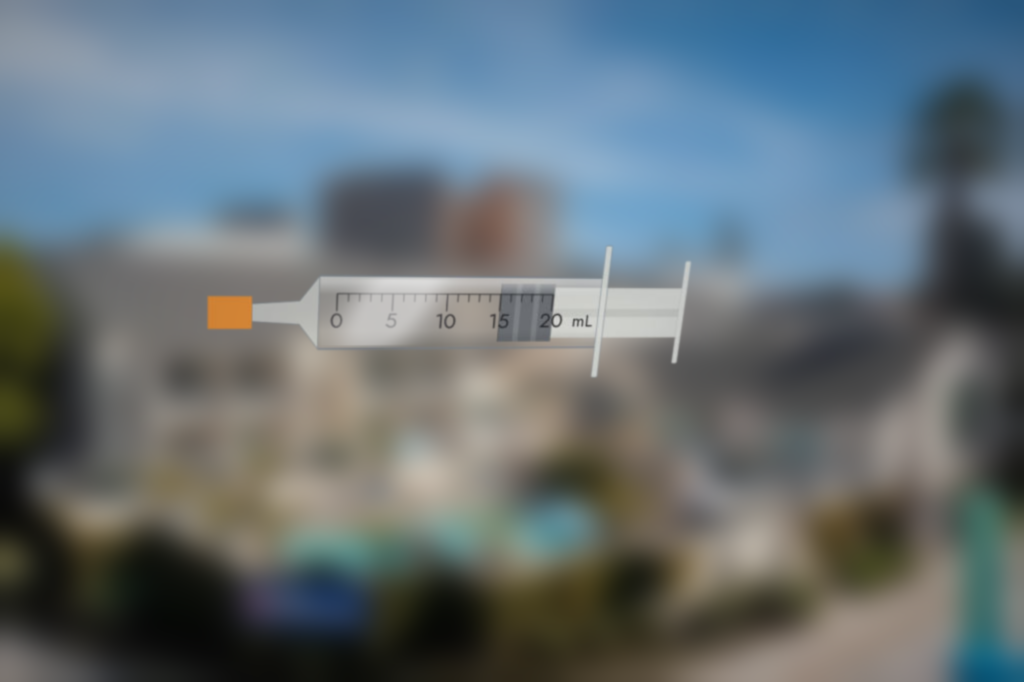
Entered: 15; mL
